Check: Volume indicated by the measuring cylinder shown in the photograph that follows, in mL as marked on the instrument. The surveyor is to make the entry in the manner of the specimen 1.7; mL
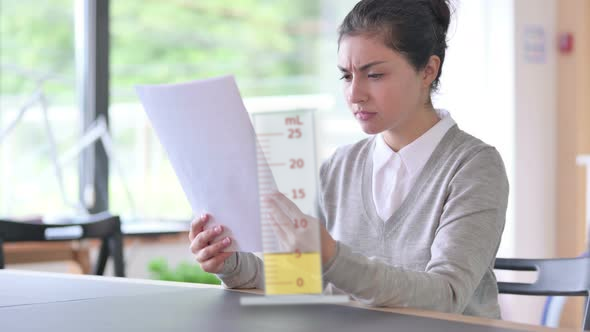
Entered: 5; mL
